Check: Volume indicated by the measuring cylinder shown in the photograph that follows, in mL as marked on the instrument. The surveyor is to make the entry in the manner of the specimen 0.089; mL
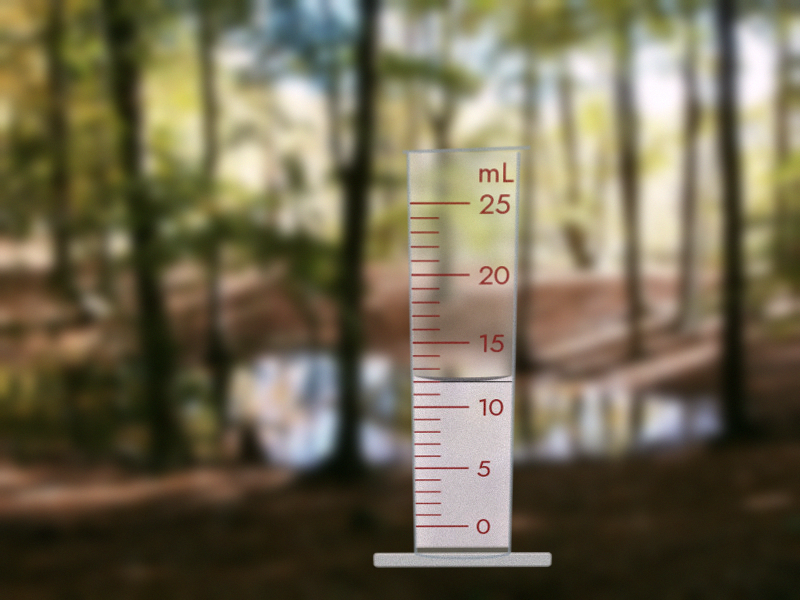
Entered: 12; mL
